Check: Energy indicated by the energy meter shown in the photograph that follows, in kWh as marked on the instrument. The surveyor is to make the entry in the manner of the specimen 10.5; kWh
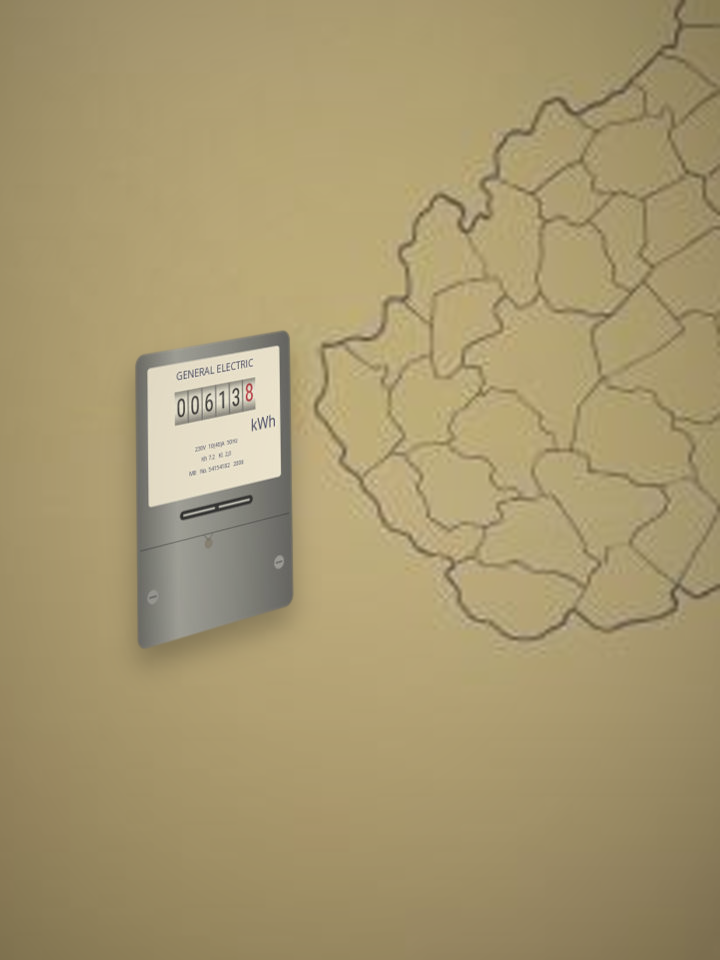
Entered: 613.8; kWh
